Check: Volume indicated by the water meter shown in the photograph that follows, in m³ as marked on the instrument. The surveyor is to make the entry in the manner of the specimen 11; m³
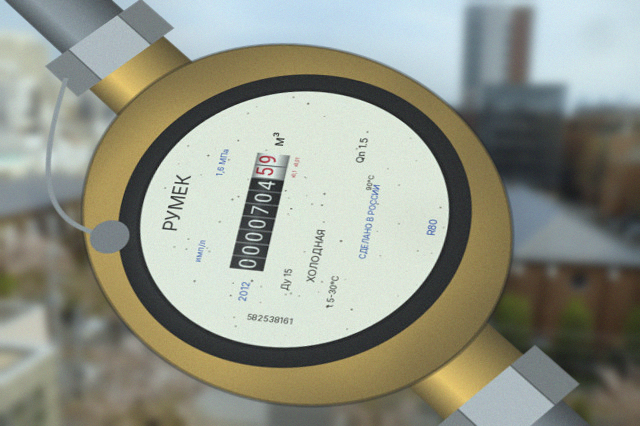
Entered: 704.59; m³
